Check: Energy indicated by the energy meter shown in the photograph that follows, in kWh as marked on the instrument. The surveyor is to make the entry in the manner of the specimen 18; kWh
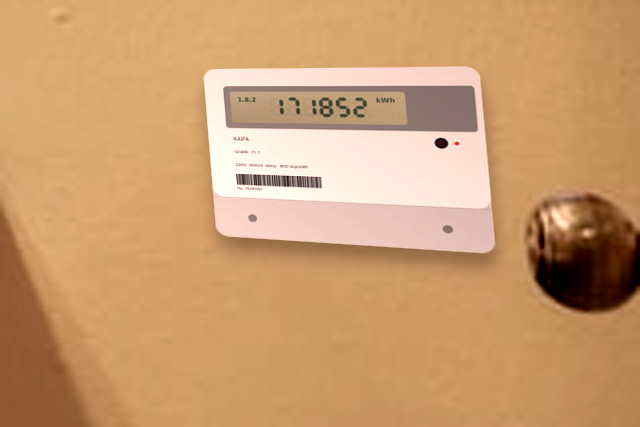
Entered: 171852; kWh
